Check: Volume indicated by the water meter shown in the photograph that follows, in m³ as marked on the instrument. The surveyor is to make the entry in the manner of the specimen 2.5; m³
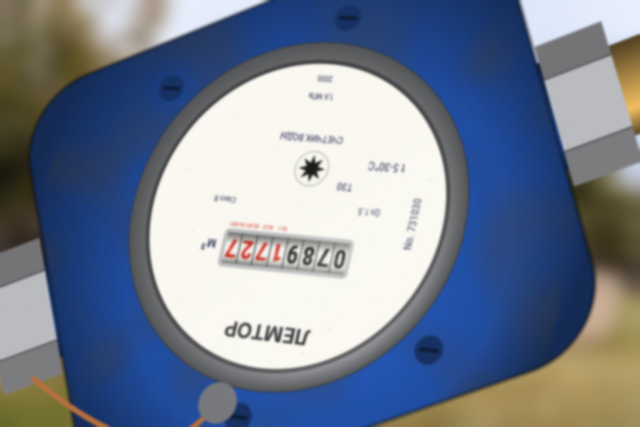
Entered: 789.1727; m³
